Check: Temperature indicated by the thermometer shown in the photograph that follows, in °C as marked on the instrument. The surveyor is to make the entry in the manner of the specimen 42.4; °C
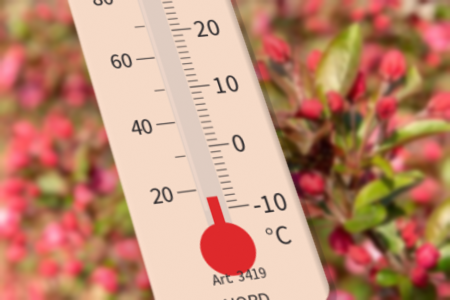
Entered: -8; °C
